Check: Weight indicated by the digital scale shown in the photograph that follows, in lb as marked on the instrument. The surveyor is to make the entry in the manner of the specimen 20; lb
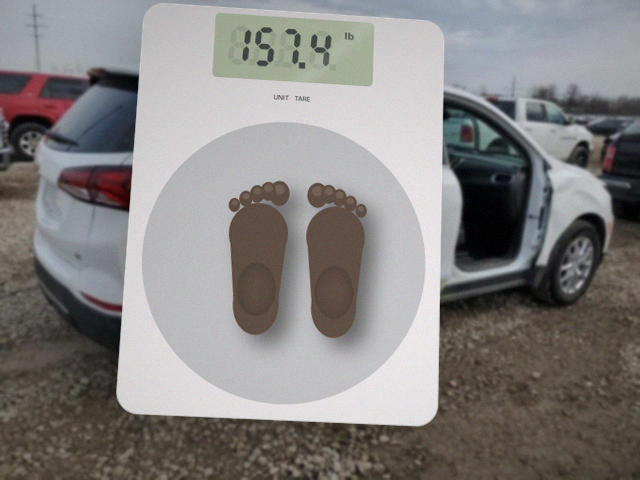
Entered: 157.4; lb
